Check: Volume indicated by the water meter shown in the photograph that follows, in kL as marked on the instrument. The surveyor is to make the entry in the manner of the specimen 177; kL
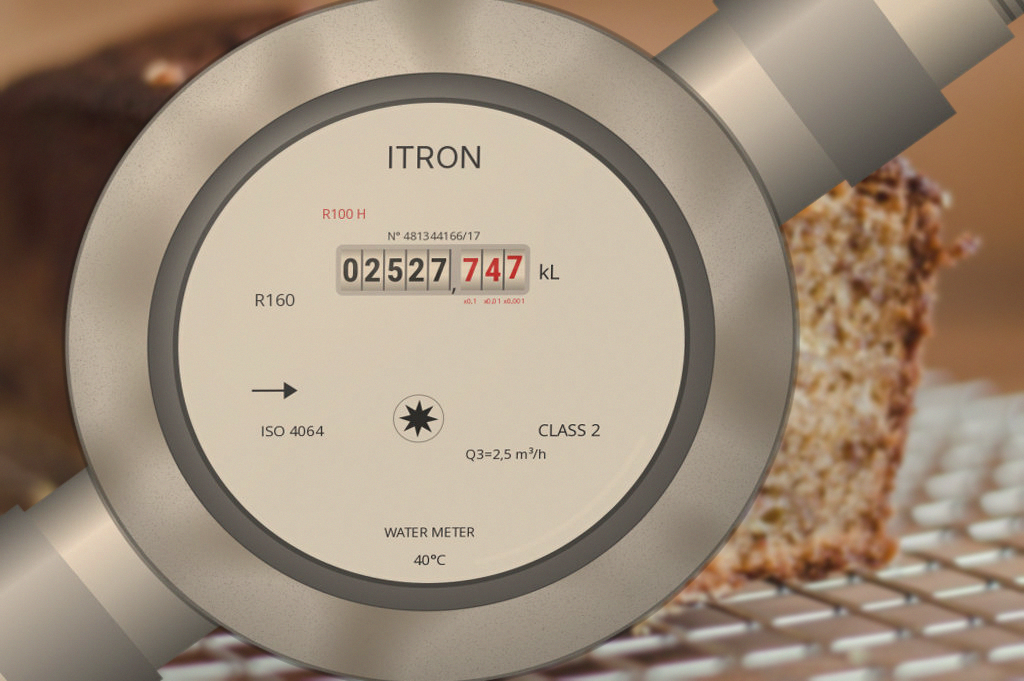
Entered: 2527.747; kL
